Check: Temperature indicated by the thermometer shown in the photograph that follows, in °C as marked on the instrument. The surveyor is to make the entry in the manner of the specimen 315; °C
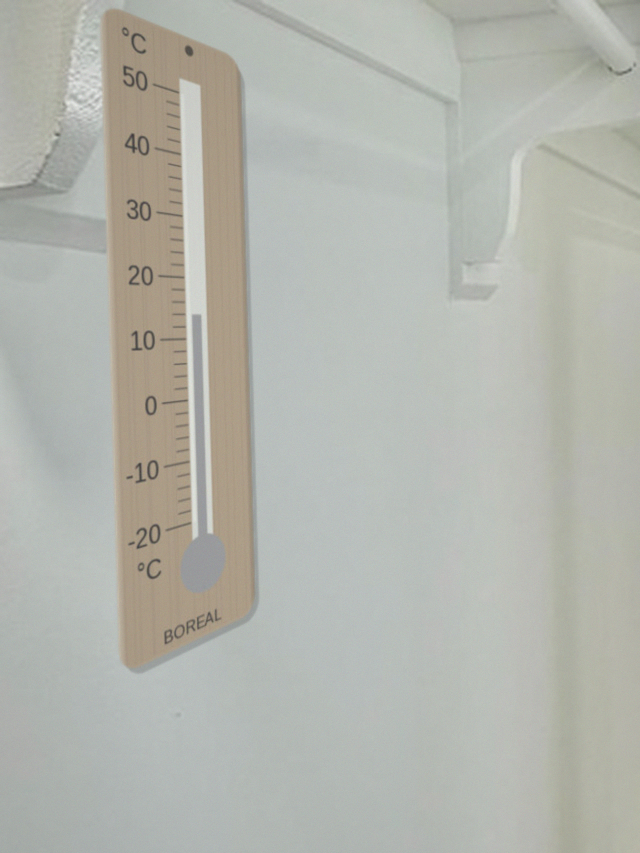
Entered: 14; °C
